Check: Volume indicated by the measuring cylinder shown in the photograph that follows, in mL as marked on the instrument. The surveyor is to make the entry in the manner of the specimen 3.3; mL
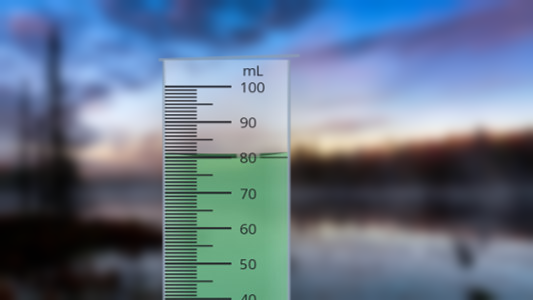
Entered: 80; mL
